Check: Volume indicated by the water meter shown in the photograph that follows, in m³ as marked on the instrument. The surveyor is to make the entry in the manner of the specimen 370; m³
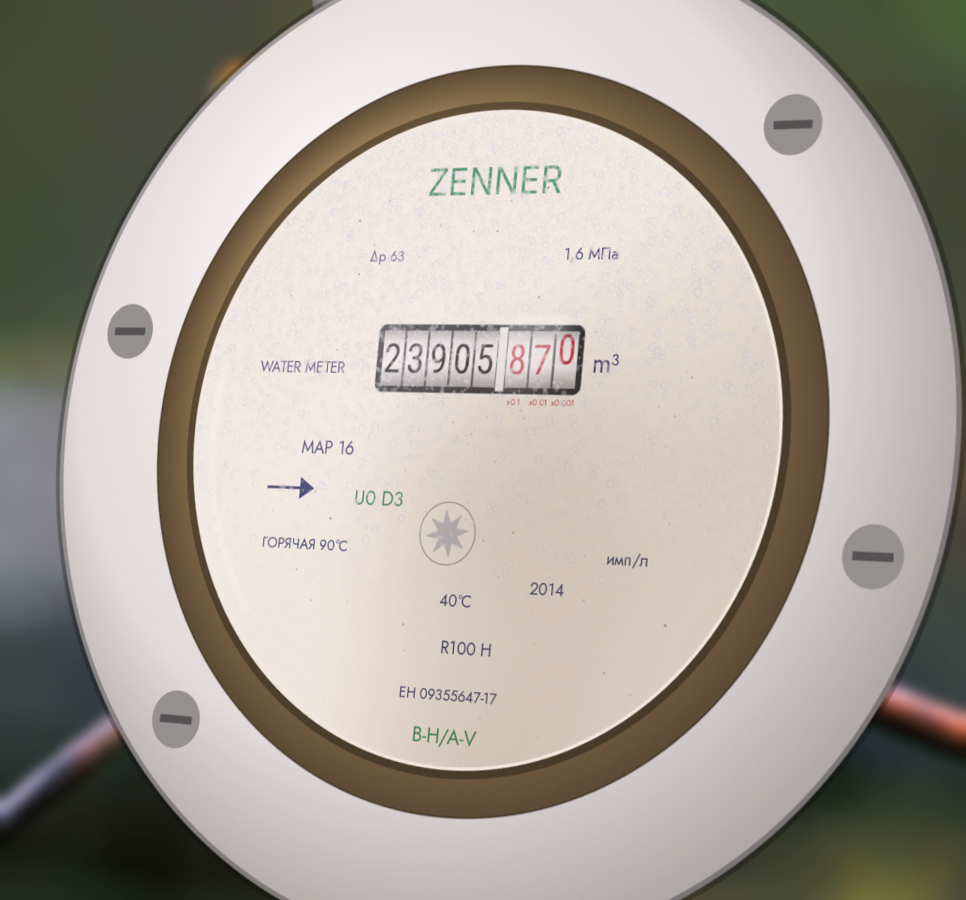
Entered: 23905.870; m³
